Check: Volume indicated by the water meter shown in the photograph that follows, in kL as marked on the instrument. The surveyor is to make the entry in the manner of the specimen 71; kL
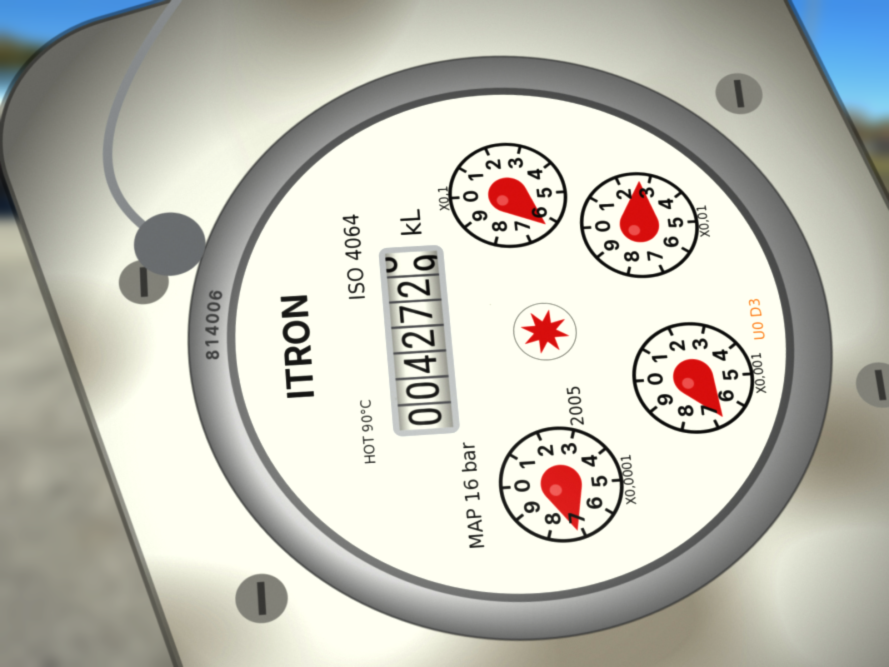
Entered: 42728.6267; kL
